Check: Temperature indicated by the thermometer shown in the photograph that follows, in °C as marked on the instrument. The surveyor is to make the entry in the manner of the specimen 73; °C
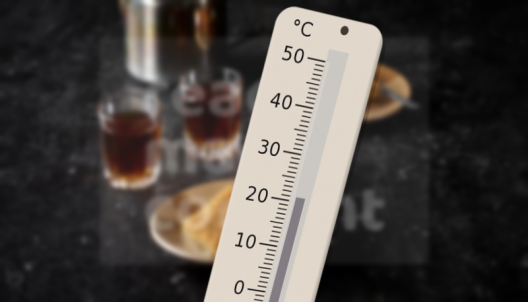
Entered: 21; °C
